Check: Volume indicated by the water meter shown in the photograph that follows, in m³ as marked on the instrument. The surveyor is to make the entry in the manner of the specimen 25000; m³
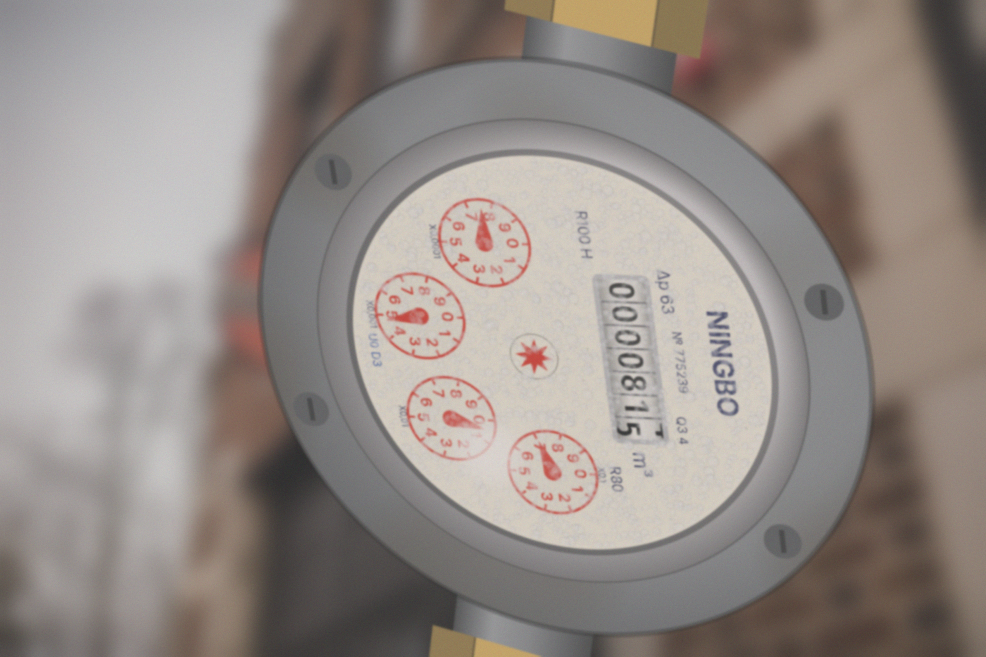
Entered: 814.7047; m³
